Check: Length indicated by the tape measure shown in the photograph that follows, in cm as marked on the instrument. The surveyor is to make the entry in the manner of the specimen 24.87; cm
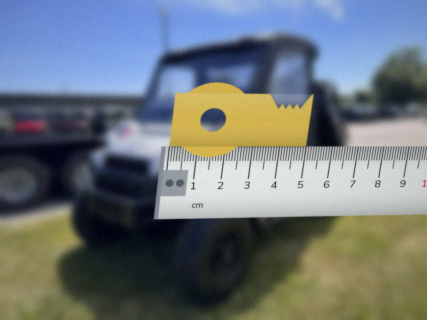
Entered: 5; cm
